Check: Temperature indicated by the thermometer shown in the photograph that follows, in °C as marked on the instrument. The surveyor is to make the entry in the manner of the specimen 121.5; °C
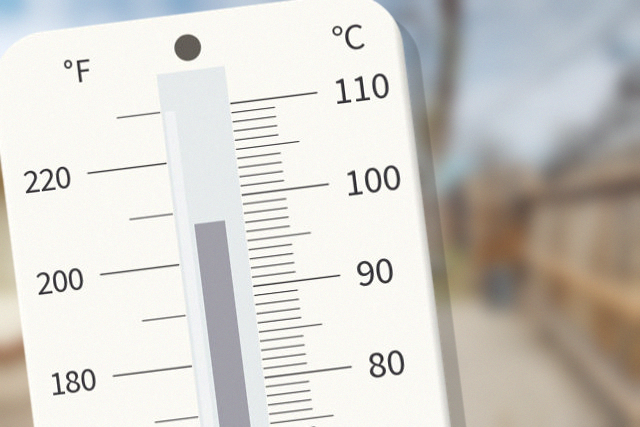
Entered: 97.5; °C
